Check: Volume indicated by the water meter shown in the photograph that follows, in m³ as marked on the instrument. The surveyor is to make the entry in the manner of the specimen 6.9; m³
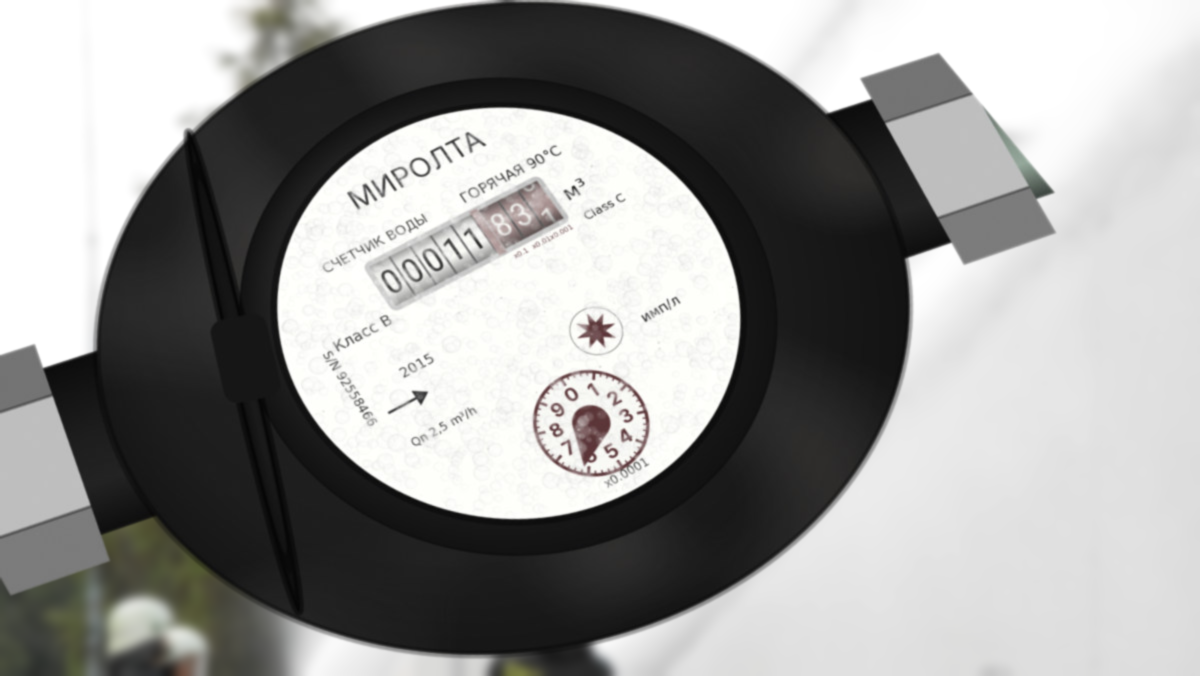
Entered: 11.8306; m³
